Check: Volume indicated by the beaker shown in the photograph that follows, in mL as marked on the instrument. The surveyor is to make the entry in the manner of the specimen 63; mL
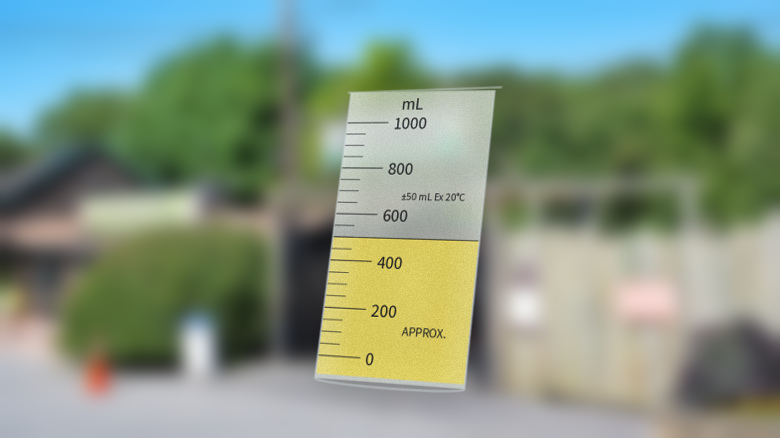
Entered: 500; mL
